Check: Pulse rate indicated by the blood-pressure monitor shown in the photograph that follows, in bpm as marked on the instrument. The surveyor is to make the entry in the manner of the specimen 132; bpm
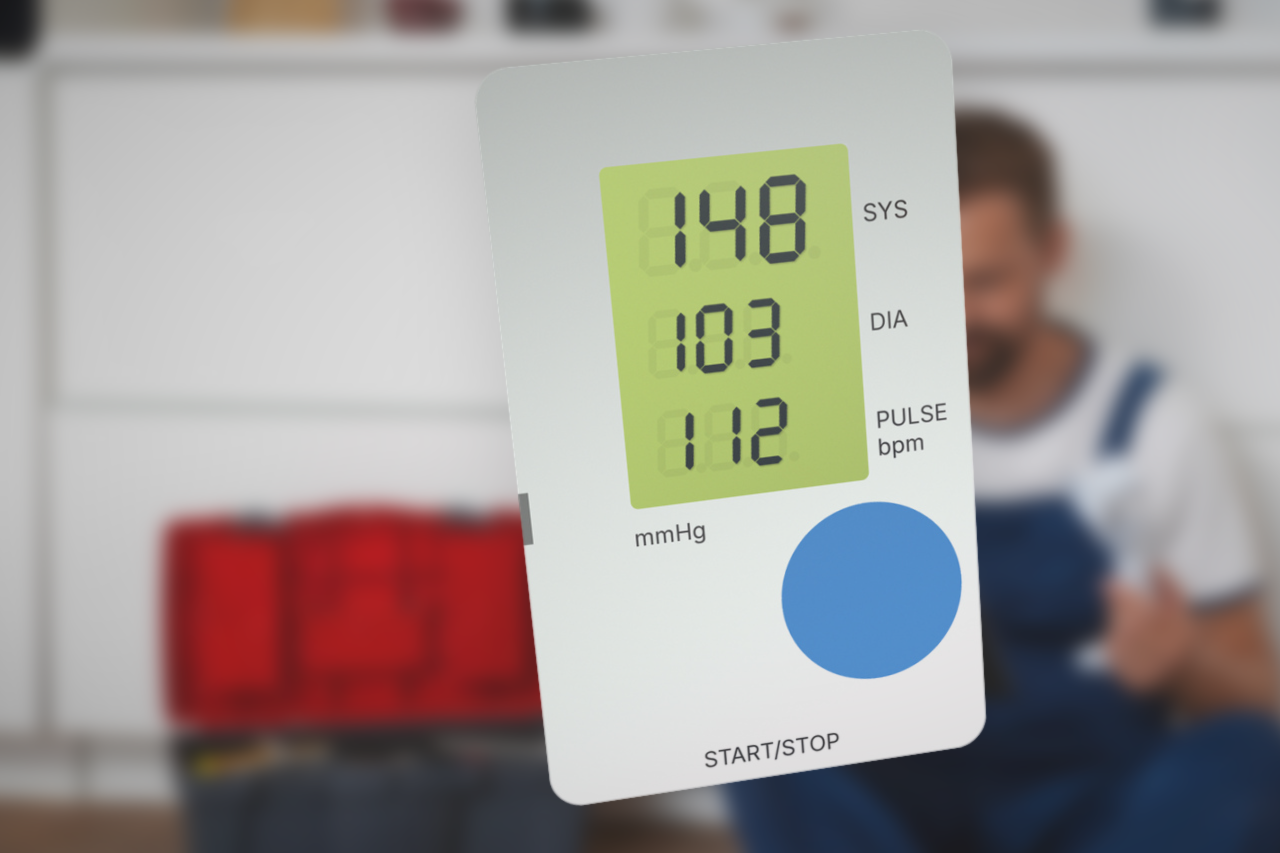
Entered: 112; bpm
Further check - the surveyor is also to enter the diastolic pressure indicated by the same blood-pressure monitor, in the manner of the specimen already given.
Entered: 103; mmHg
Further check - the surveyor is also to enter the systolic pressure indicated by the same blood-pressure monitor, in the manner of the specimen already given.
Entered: 148; mmHg
